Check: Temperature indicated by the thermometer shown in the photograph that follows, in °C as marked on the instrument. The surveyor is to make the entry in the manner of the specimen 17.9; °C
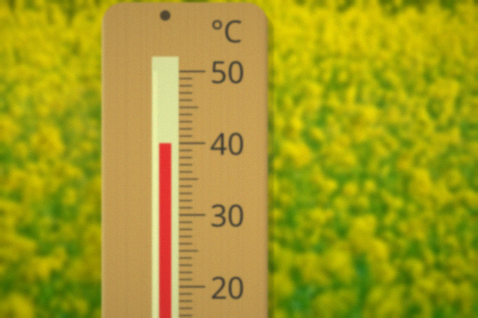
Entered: 40; °C
